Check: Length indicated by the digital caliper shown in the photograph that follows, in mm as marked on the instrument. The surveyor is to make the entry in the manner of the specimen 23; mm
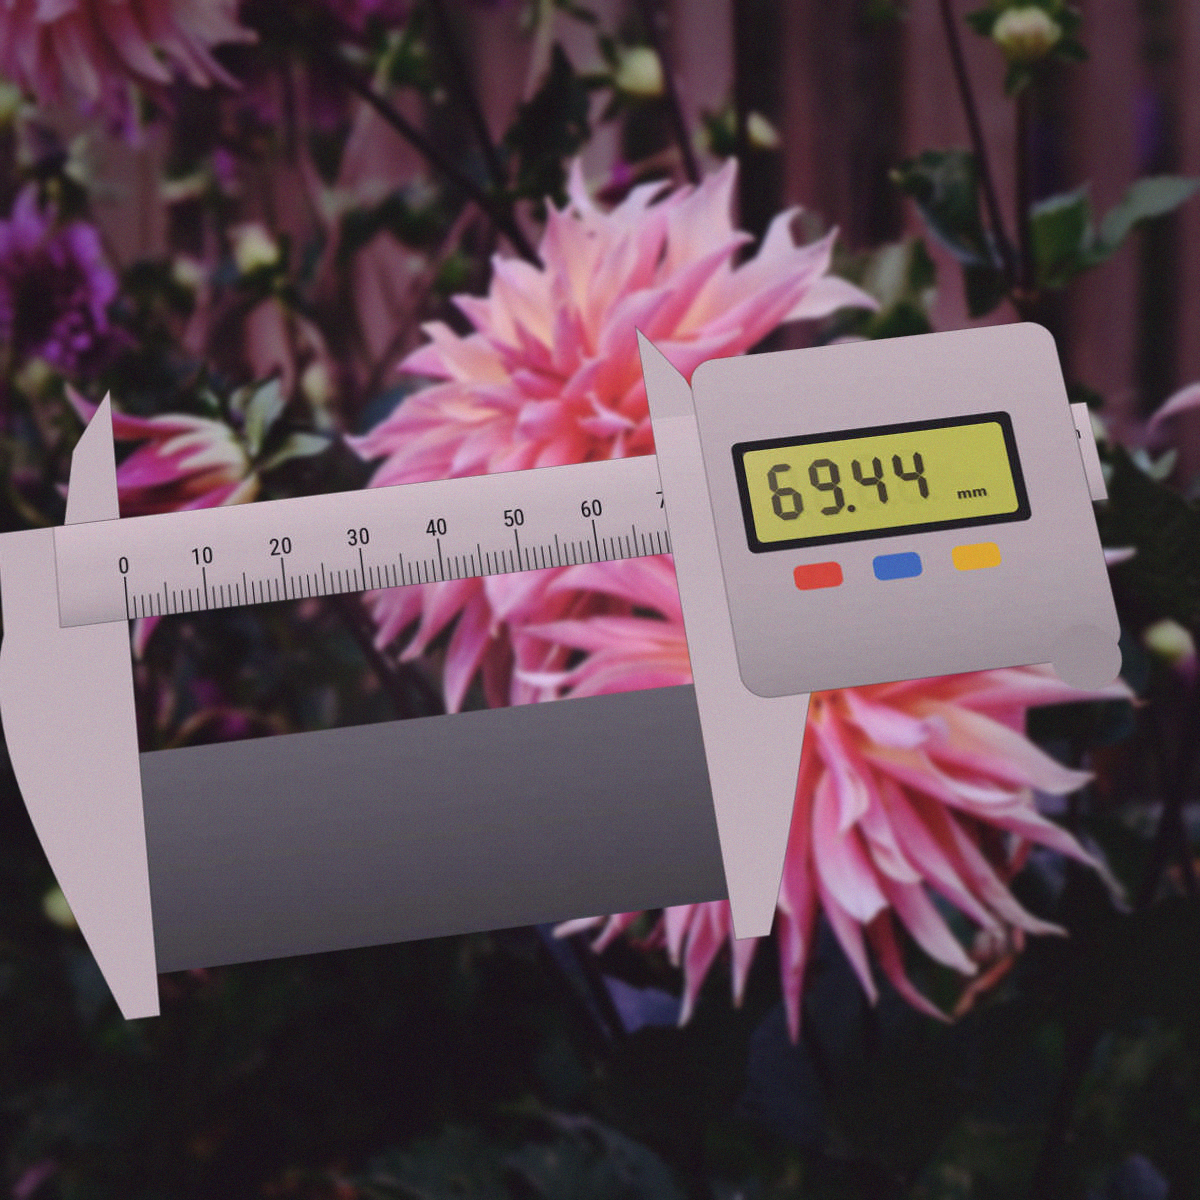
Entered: 69.44; mm
